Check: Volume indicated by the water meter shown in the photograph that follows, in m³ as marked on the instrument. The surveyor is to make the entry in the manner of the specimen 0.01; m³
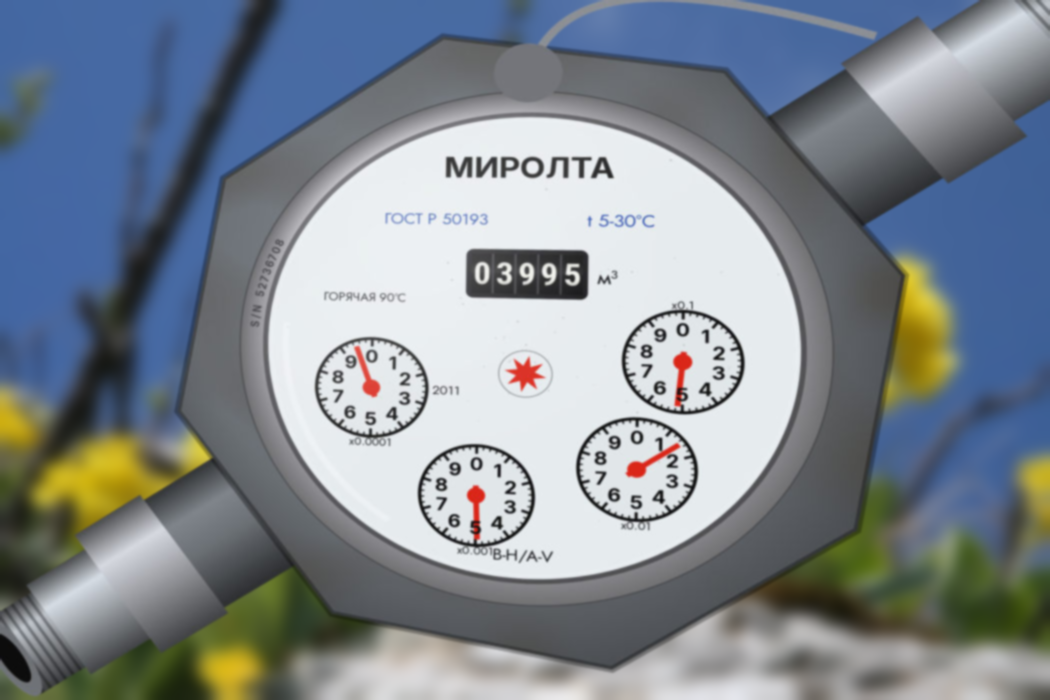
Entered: 3995.5149; m³
